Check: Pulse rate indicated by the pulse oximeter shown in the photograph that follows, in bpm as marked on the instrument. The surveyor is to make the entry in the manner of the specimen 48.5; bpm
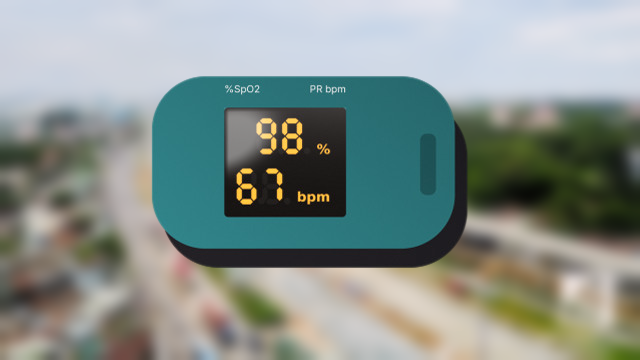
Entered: 67; bpm
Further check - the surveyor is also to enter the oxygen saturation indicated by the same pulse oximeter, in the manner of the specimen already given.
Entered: 98; %
